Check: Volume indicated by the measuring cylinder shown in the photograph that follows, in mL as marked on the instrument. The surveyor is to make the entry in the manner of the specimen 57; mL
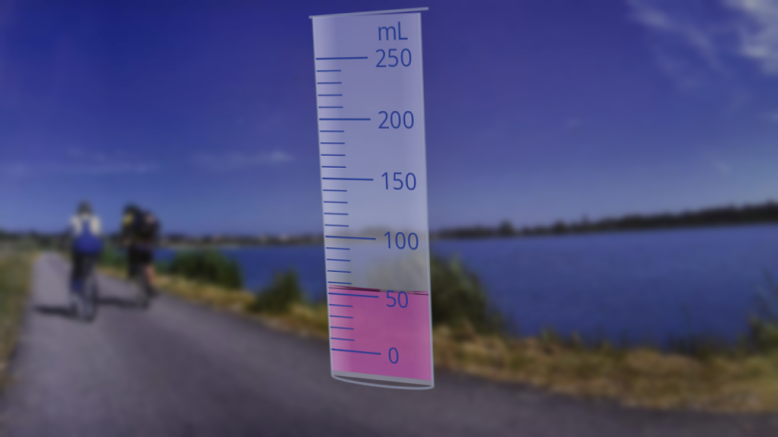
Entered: 55; mL
